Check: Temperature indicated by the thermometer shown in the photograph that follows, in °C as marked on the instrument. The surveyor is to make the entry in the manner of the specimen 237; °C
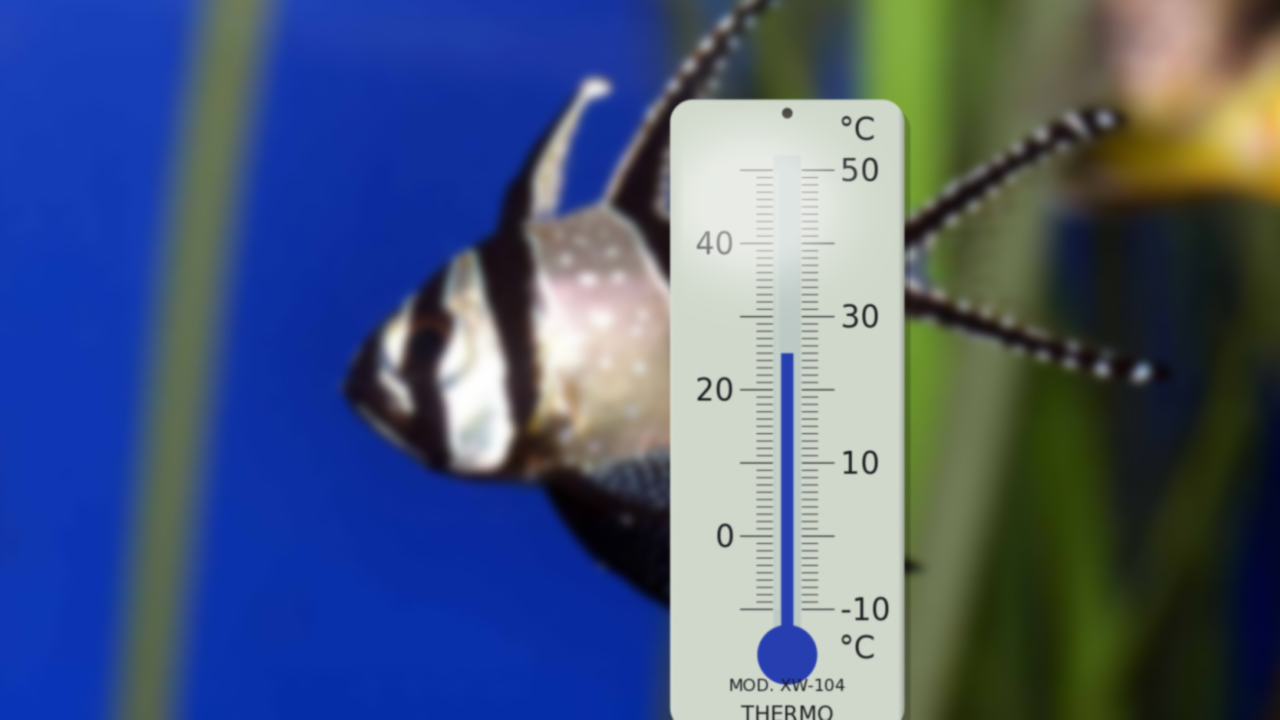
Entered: 25; °C
